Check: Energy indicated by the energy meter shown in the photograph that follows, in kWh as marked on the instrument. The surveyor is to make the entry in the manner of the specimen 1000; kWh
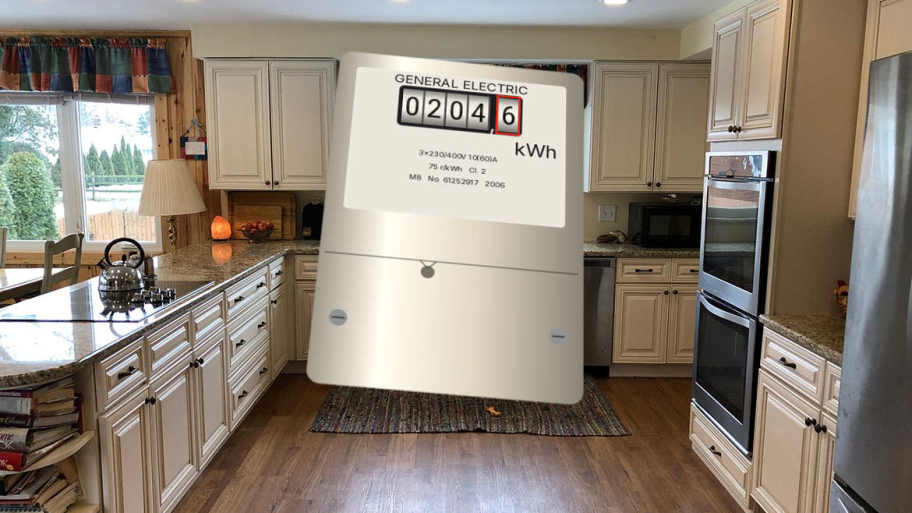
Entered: 204.6; kWh
